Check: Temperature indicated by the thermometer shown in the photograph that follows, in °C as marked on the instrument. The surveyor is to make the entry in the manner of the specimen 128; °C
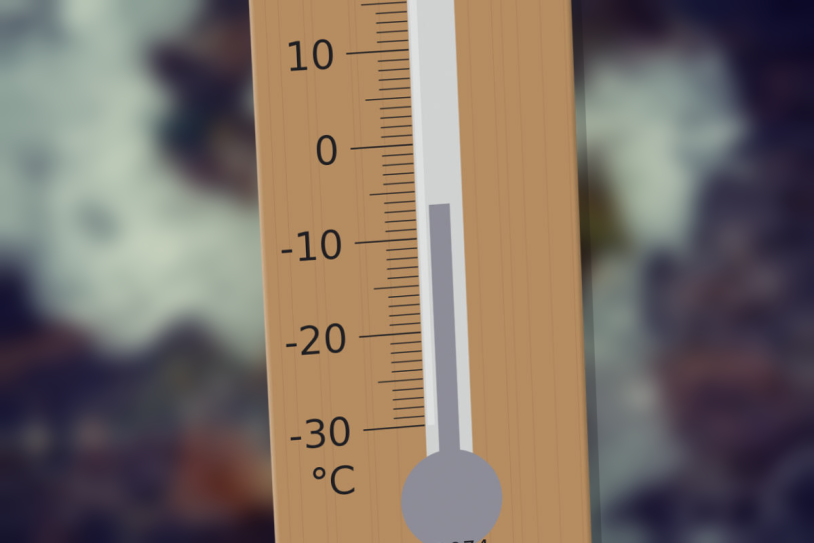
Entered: -6.5; °C
